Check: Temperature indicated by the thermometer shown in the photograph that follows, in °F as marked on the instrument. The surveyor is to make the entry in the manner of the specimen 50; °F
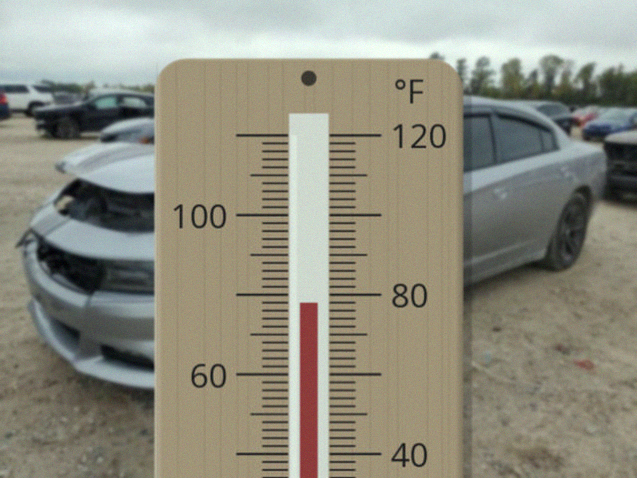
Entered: 78; °F
